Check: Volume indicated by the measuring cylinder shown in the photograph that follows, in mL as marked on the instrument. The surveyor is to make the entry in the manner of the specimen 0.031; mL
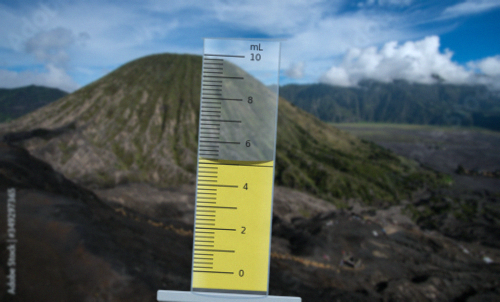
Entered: 5; mL
